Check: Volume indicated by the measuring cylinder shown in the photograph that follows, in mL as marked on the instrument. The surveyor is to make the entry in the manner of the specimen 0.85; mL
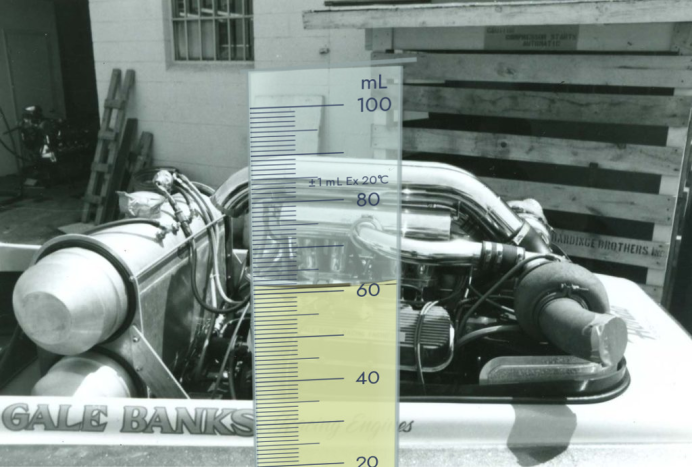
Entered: 61; mL
